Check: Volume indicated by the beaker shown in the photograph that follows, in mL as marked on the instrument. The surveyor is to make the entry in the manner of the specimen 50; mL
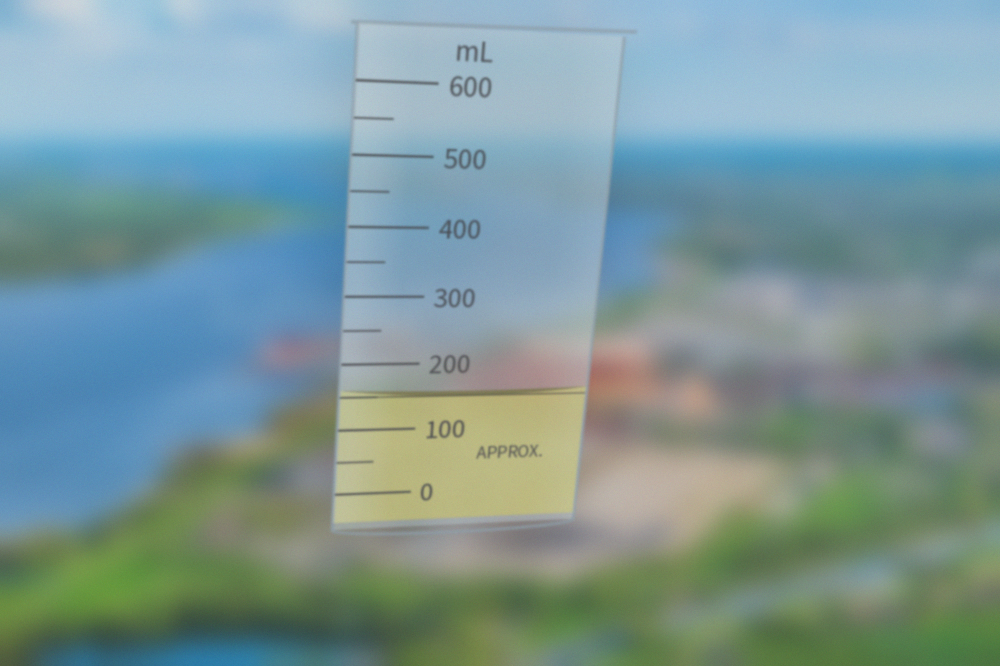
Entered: 150; mL
